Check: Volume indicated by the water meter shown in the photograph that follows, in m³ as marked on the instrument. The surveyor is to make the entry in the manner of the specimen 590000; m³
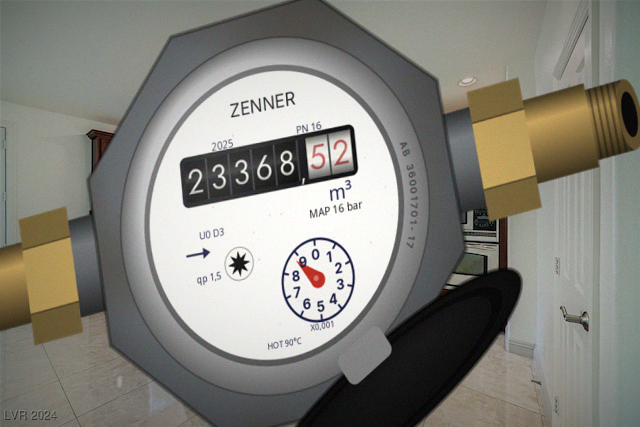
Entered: 23368.528; m³
